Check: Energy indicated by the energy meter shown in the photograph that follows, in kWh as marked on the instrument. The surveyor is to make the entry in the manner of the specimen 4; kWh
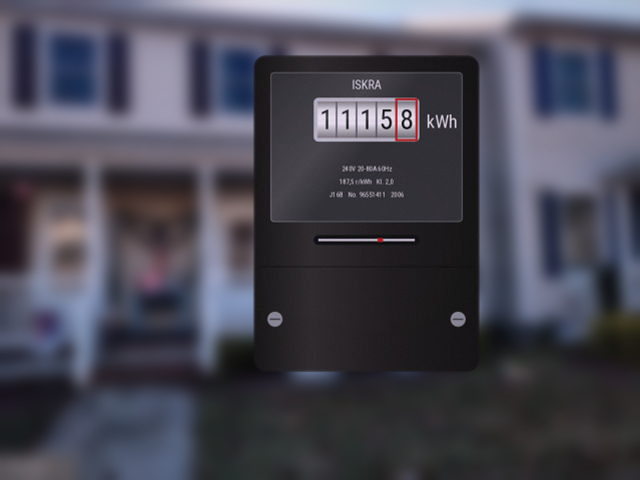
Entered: 1115.8; kWh
